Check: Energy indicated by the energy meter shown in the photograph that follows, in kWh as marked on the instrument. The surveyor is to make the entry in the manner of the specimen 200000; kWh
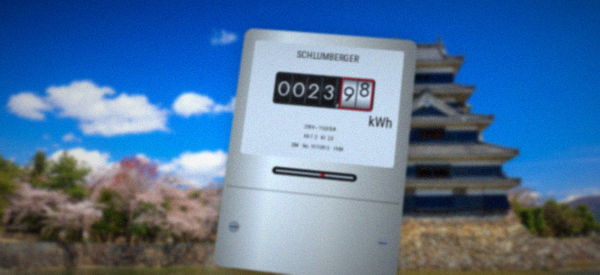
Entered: 23.98; kWh
